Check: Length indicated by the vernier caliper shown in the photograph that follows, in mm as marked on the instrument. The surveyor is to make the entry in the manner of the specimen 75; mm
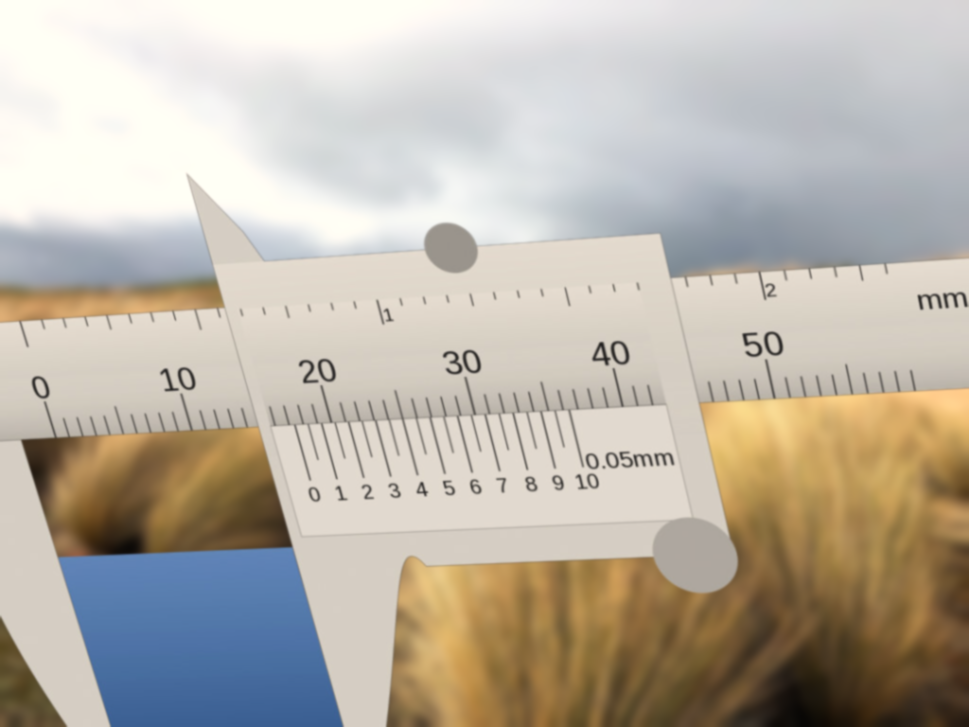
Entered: 17.4; mm
